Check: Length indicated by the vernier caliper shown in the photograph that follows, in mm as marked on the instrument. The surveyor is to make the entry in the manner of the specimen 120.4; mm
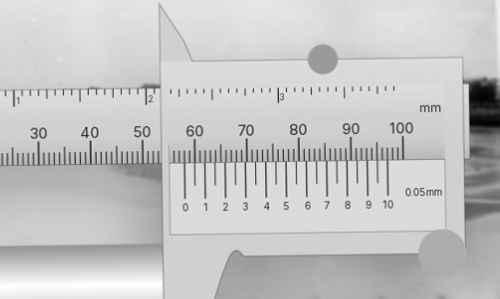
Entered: 58.0; mm
